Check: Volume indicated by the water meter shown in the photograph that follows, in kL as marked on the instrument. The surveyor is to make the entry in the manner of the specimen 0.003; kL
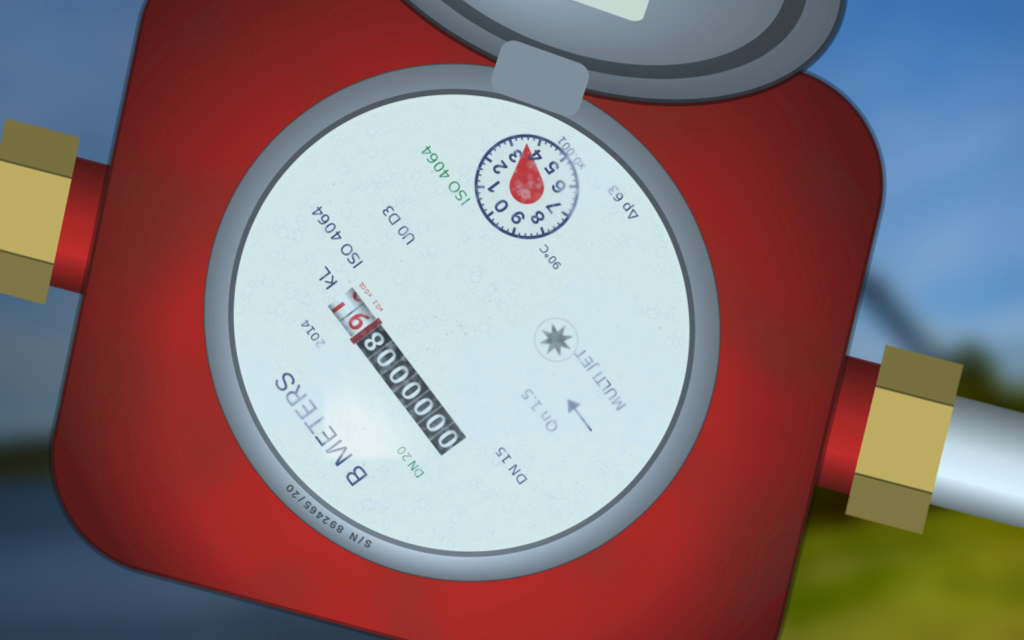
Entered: 8.913; kL
